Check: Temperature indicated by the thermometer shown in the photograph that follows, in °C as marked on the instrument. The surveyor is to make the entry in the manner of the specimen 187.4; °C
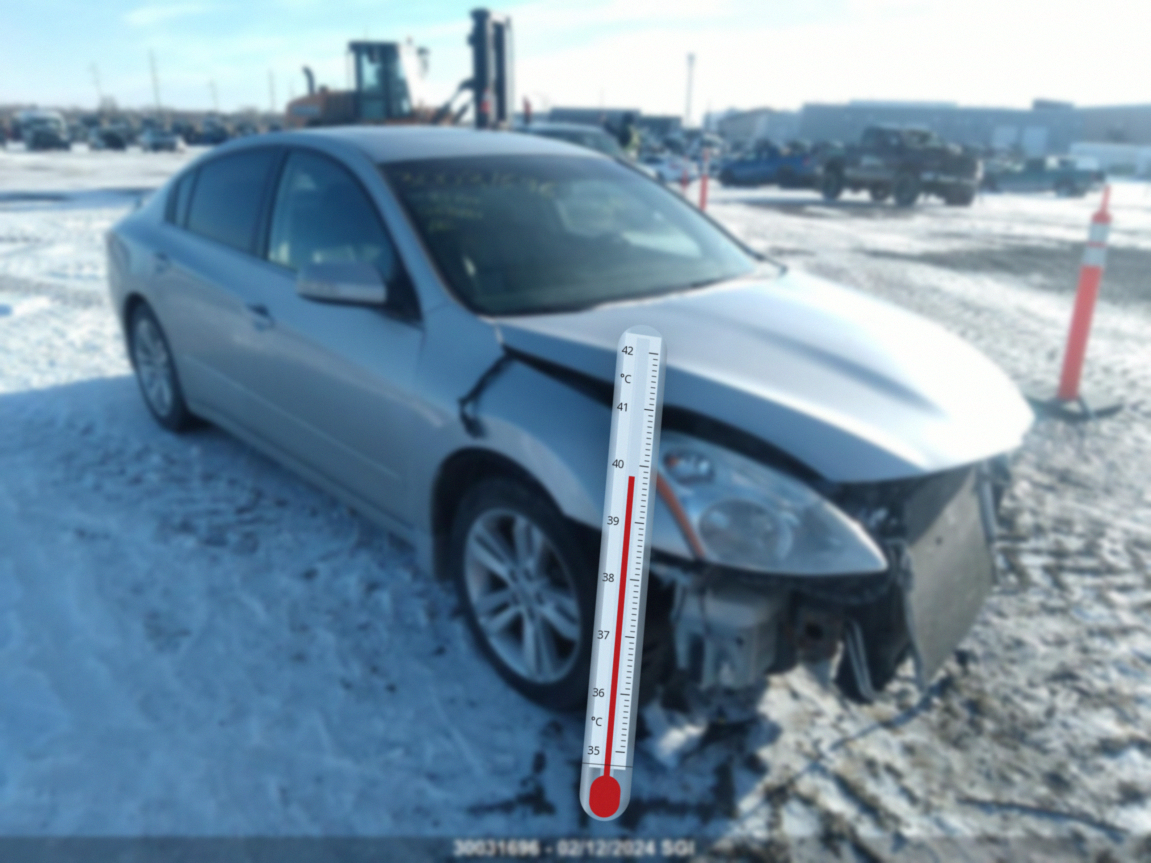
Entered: 39.8; °C
